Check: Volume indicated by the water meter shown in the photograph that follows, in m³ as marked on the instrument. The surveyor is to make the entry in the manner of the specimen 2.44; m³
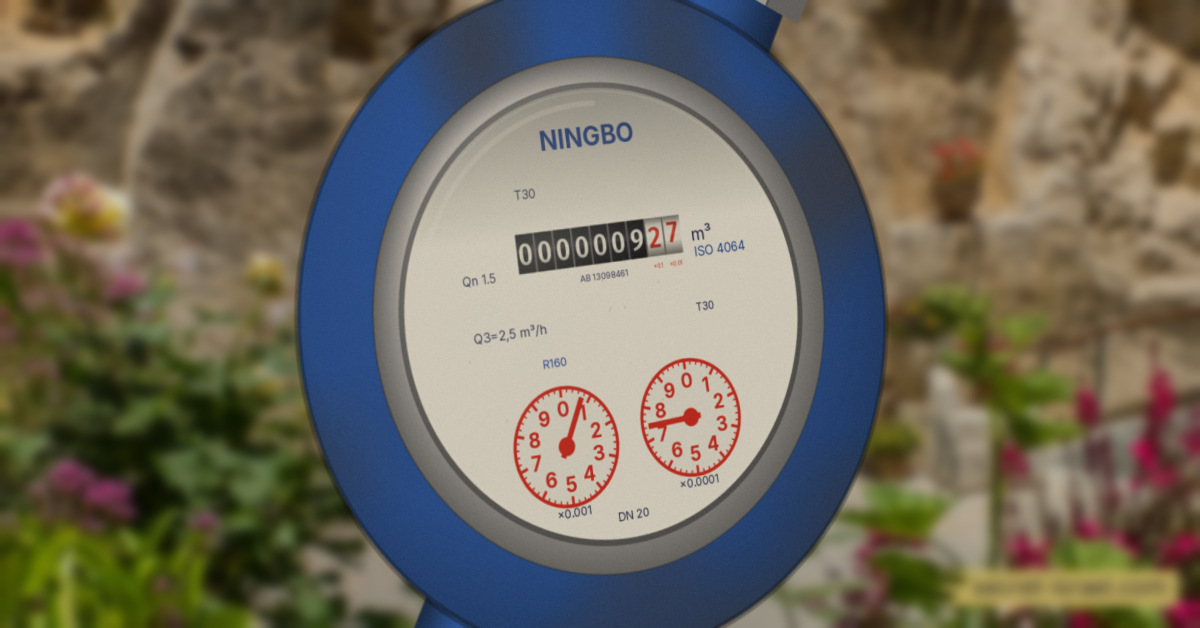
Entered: 9.2707; m³
